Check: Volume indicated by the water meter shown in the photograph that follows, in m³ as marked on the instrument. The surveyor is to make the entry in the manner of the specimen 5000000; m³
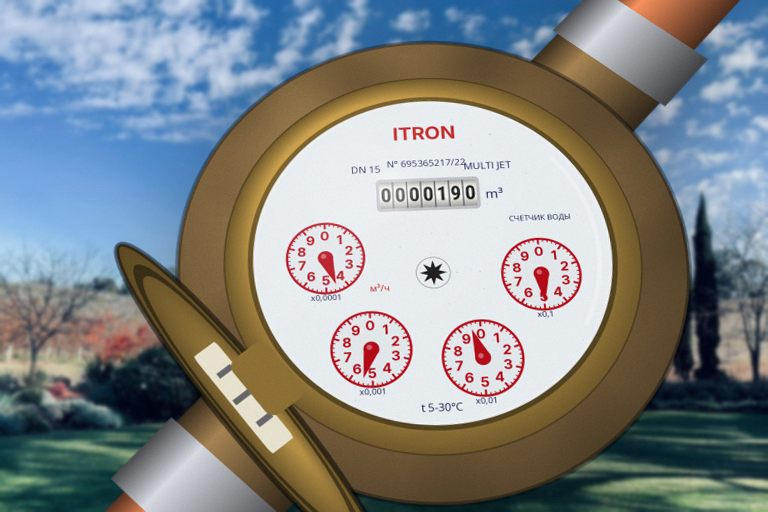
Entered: 190.4954; m³
